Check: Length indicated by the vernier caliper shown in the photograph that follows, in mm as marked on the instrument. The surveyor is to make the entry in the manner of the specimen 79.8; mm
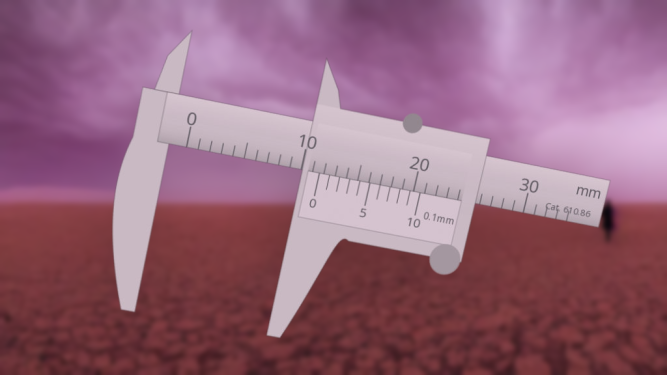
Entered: 11.6; mm
